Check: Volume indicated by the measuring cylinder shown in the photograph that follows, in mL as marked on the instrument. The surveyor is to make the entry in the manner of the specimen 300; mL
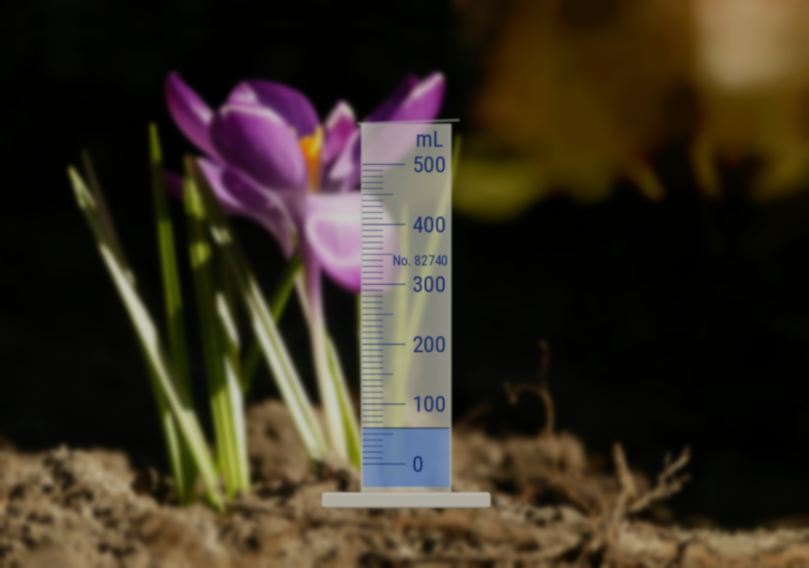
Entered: 60; mL
